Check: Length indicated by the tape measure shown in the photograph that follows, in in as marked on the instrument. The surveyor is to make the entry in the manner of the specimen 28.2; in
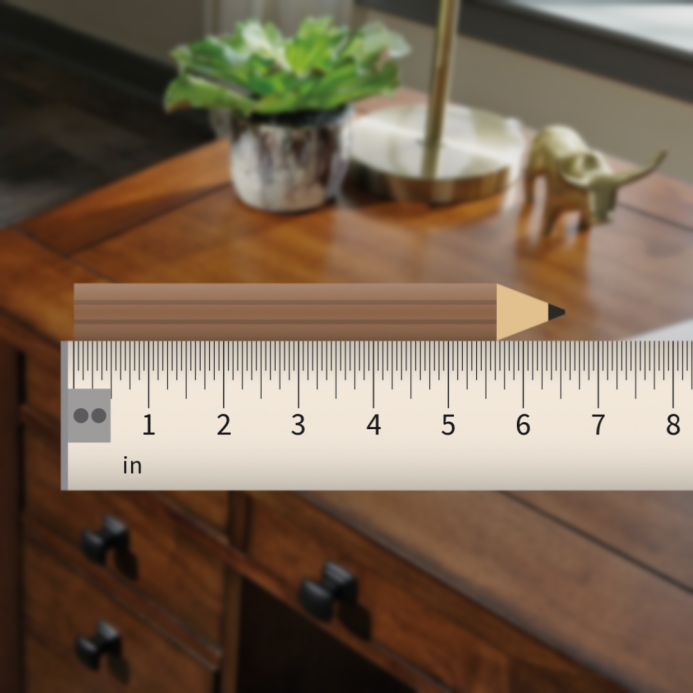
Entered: 6.5625; in
